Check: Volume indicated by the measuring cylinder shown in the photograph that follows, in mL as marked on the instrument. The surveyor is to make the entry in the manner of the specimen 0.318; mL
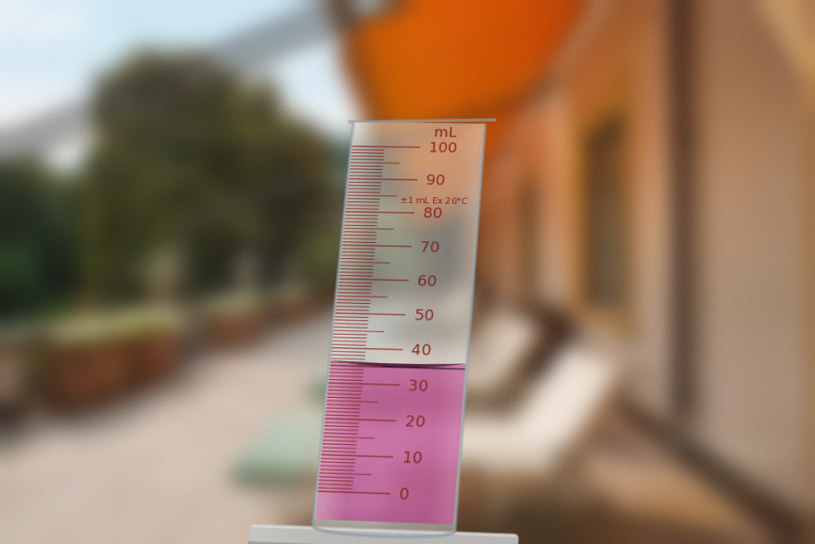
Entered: 35; mL
